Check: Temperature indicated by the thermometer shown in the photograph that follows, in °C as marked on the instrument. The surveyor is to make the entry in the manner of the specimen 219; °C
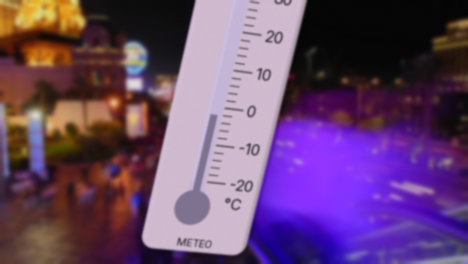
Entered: -2; °C
